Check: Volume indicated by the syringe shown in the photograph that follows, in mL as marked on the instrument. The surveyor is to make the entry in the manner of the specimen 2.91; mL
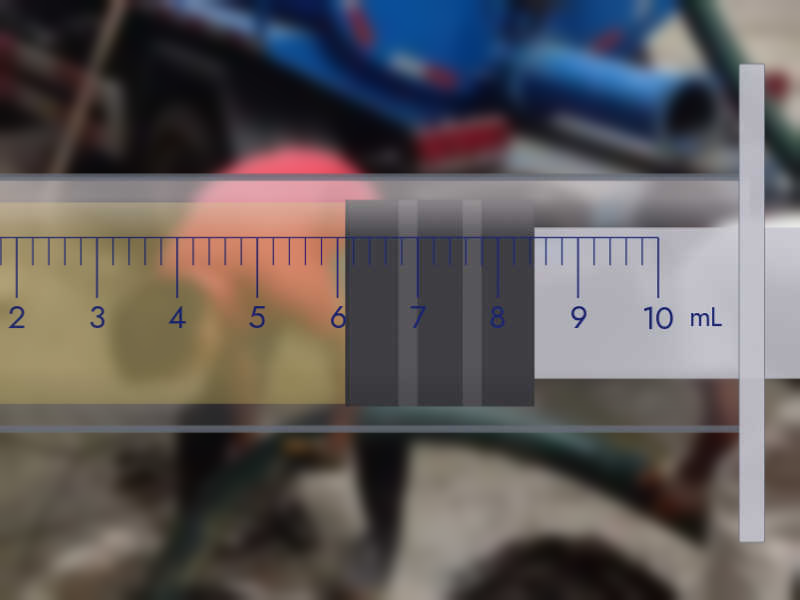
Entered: 6.1; mL
